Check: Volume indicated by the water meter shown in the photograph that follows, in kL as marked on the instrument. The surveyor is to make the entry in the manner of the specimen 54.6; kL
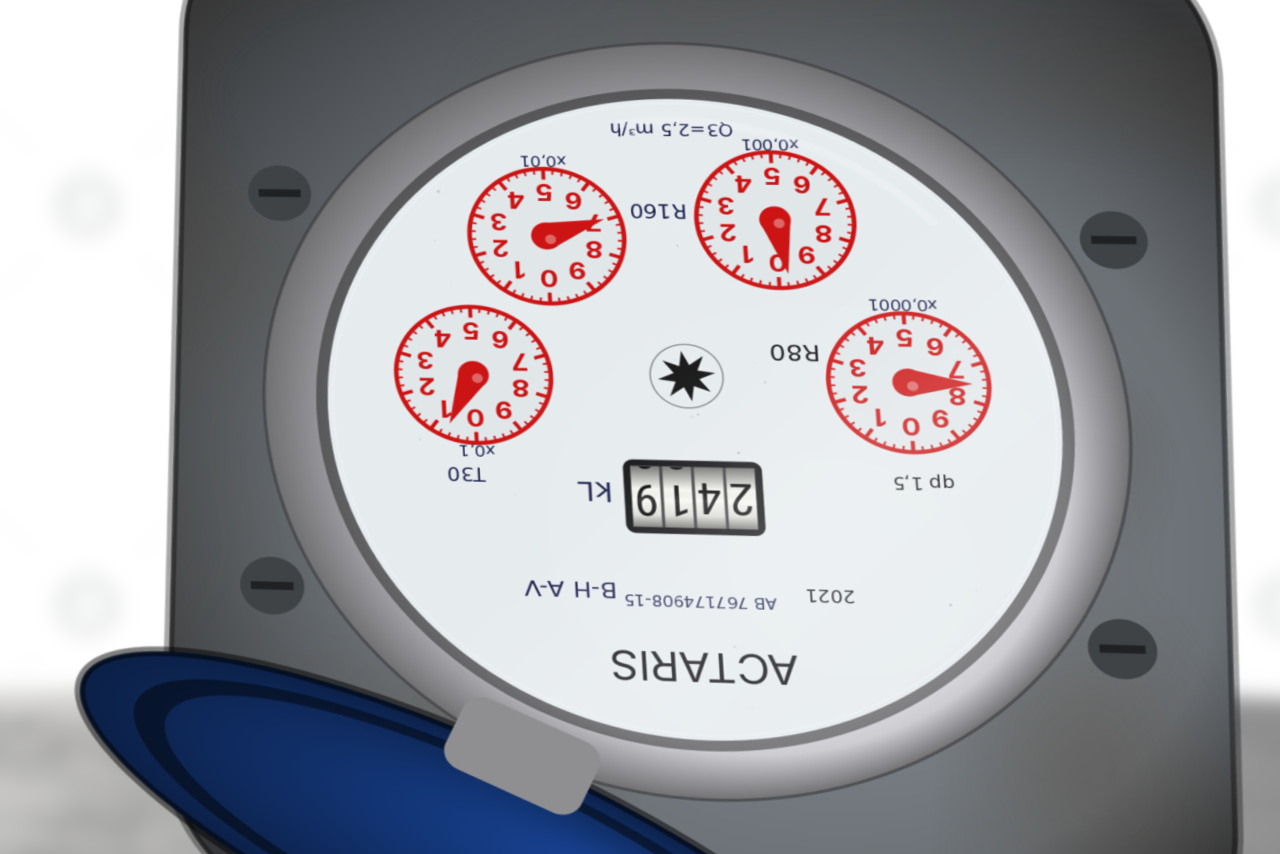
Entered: 2419.0697; kL
